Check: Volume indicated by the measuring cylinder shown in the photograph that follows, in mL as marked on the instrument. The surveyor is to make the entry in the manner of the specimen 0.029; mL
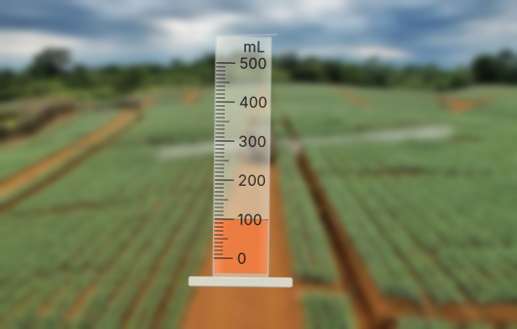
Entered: 100; mL
